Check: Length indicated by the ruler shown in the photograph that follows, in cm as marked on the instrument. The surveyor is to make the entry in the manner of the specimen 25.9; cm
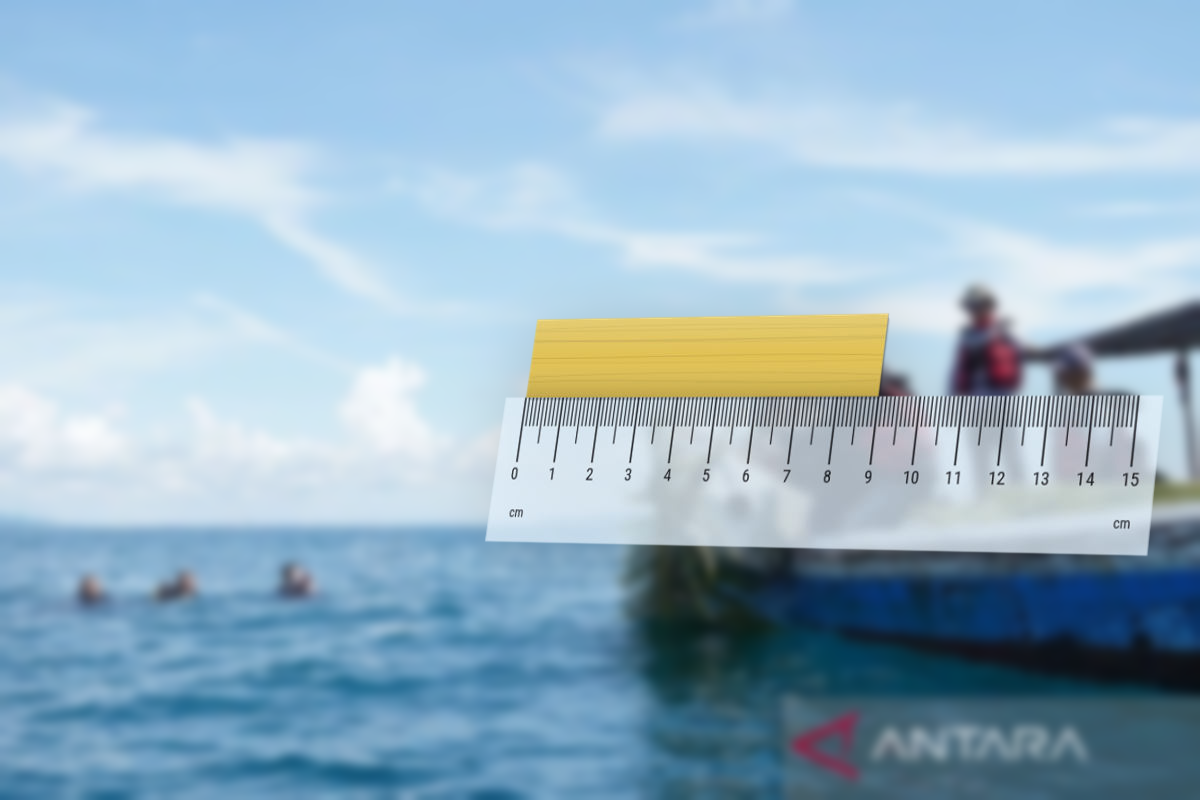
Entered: 9; cm
